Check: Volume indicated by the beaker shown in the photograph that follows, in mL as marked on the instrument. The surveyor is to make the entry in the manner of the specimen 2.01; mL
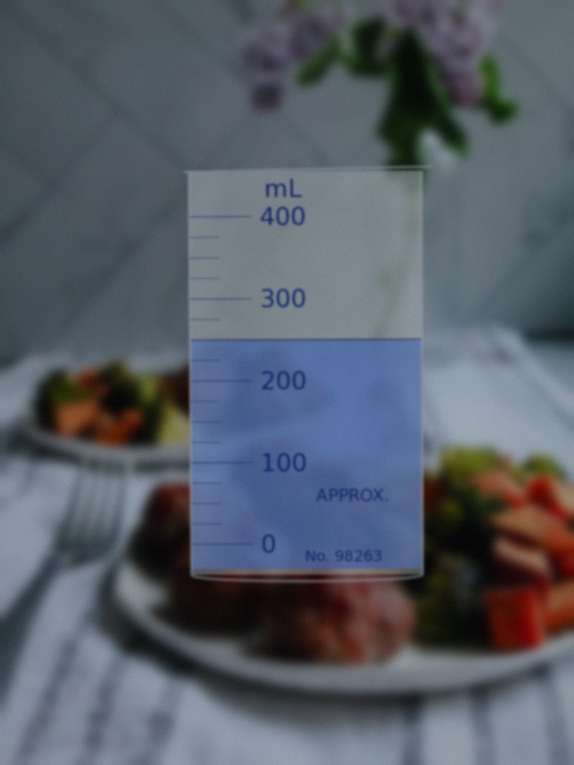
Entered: 250; mL
